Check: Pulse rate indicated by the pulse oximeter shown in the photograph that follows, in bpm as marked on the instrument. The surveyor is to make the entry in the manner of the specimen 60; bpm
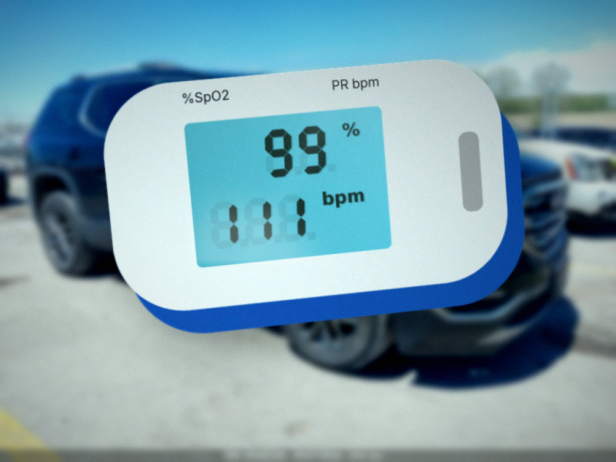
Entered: 111; bpm
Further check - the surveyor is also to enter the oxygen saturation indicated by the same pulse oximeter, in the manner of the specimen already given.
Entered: 99; %
